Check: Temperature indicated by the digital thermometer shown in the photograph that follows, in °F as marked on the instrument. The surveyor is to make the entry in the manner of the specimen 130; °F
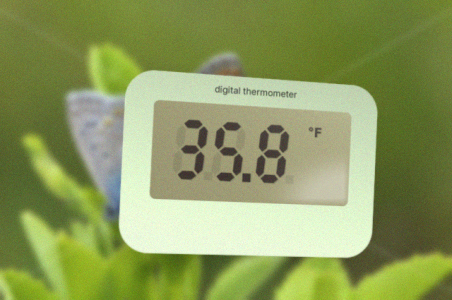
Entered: 35.8; °F
